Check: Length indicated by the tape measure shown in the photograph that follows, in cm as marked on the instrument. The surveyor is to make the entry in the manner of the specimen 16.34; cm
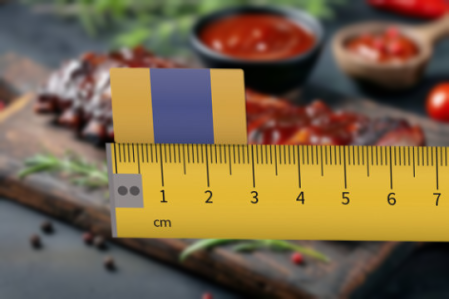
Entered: 2.9; cm
